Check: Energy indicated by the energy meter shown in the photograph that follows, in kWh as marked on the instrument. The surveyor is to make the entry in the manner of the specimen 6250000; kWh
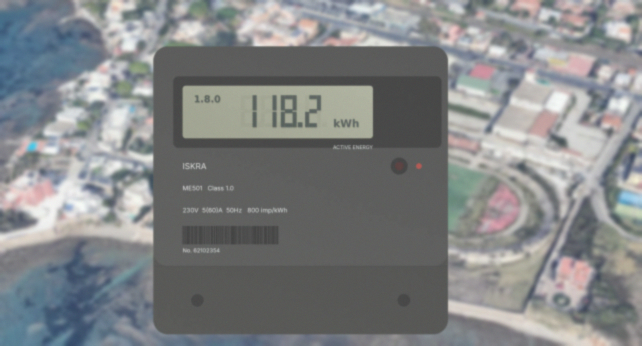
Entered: 118.2; kWh
